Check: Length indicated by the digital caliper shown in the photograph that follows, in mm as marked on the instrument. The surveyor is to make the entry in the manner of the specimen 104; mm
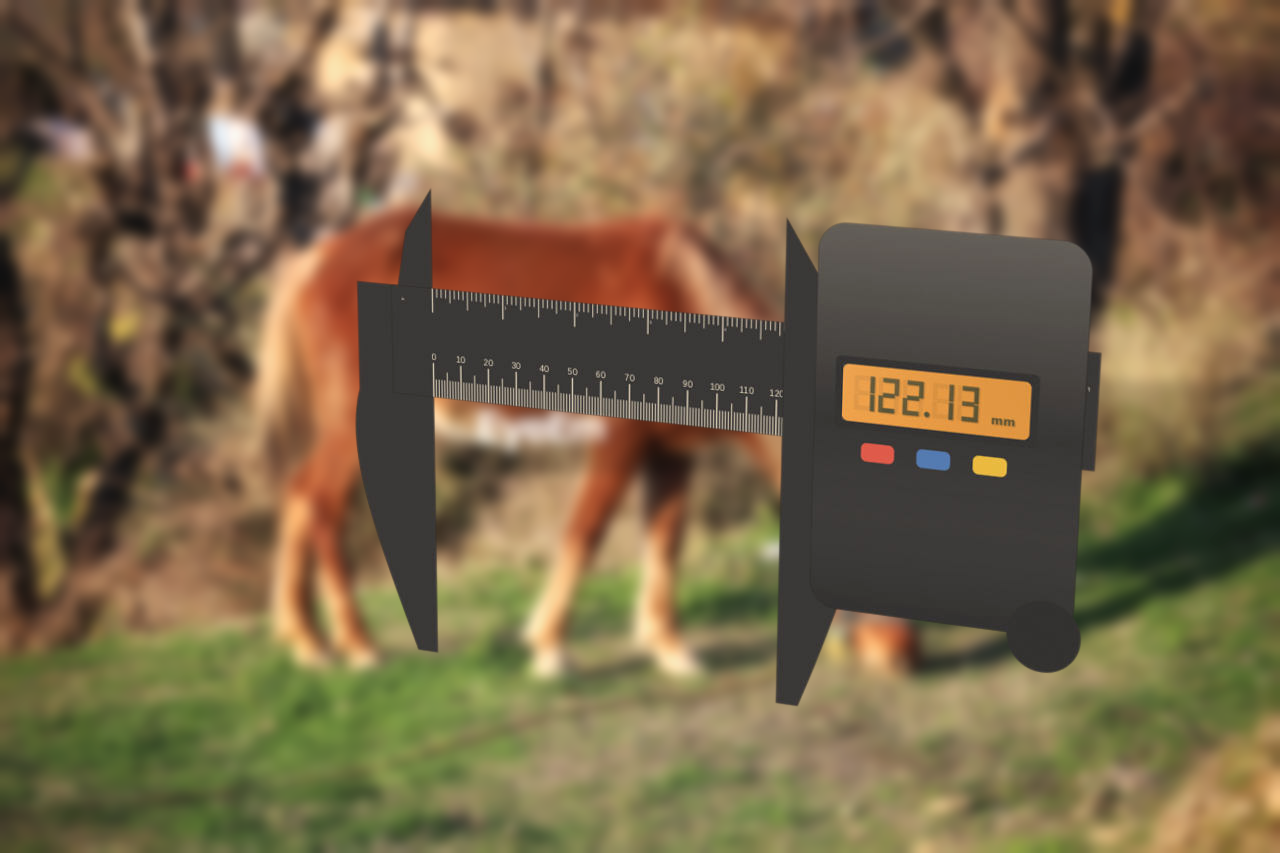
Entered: 122.13; mm
